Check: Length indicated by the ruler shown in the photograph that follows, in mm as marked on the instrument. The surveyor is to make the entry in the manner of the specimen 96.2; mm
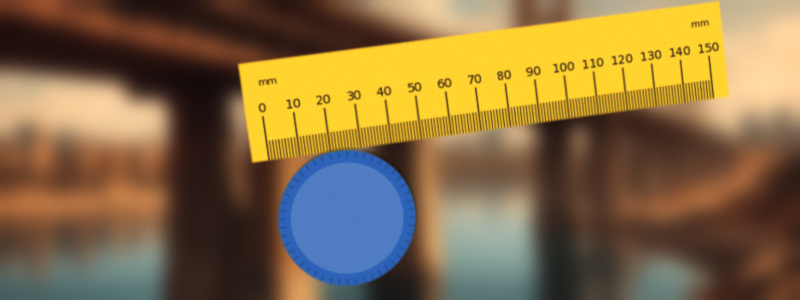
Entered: 45; mm
